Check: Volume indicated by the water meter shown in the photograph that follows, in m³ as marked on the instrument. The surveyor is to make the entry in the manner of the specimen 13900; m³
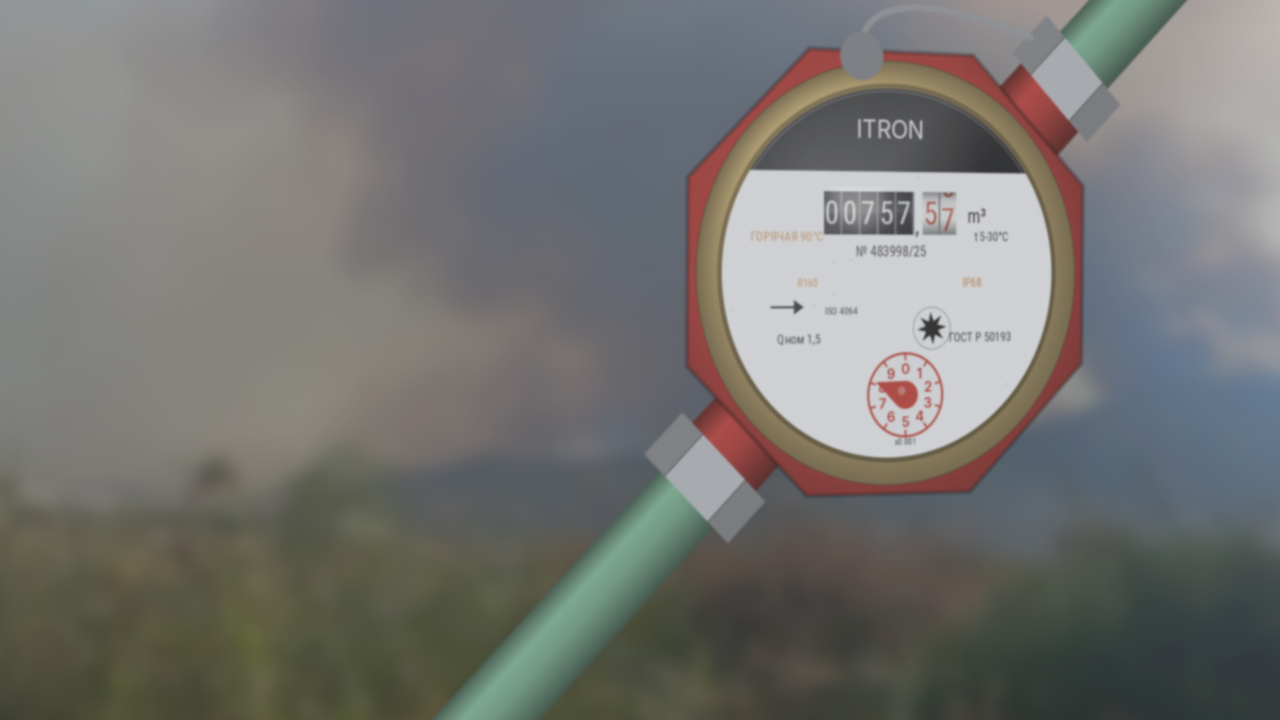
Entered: 757.568; m³
